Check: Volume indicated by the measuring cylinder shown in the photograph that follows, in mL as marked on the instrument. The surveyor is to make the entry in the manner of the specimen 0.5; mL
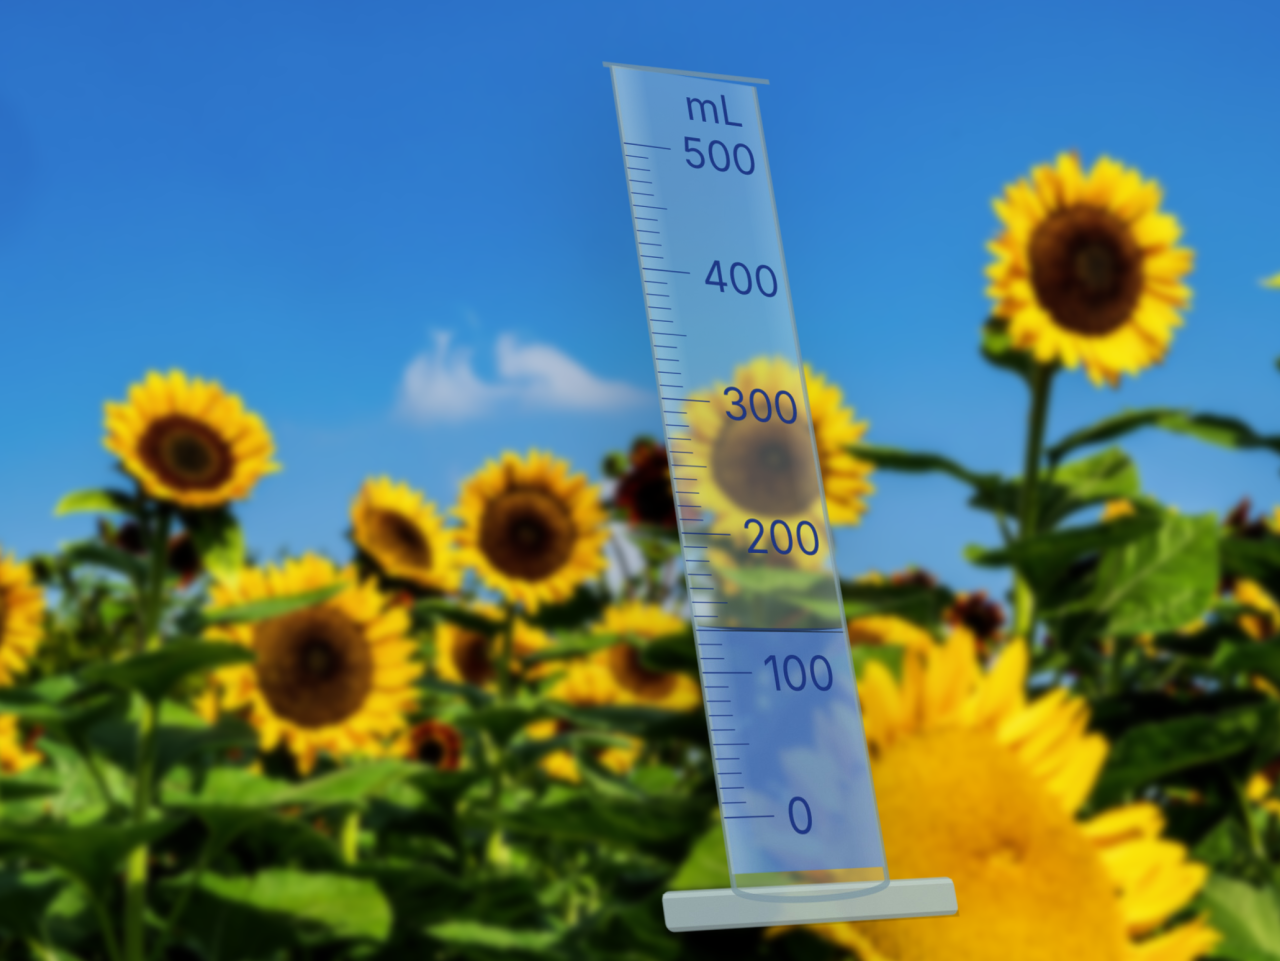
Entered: 130; mL
